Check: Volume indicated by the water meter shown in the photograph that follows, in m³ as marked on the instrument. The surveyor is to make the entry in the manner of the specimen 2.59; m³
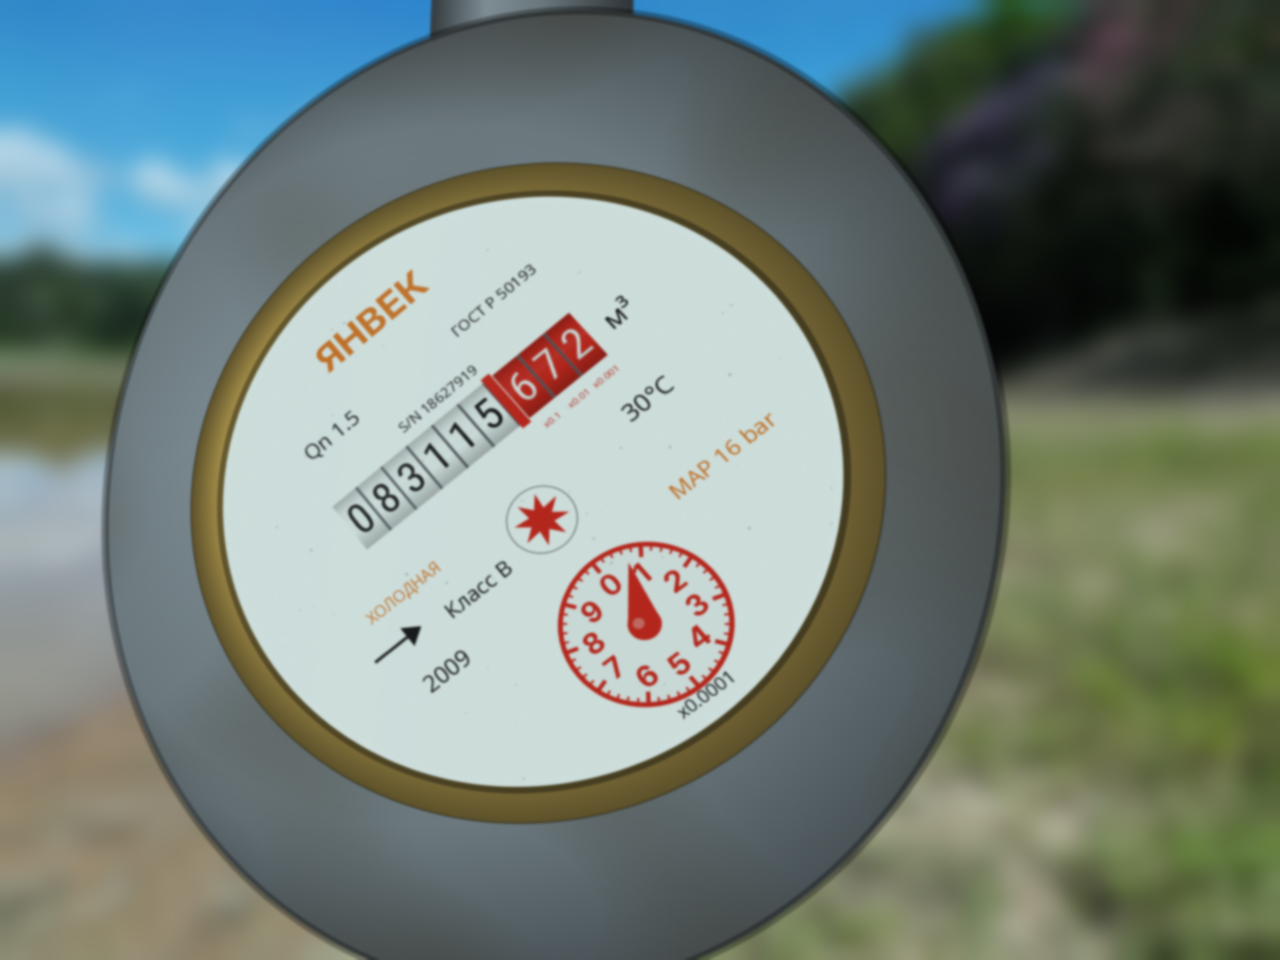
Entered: 83115.6720; m³
